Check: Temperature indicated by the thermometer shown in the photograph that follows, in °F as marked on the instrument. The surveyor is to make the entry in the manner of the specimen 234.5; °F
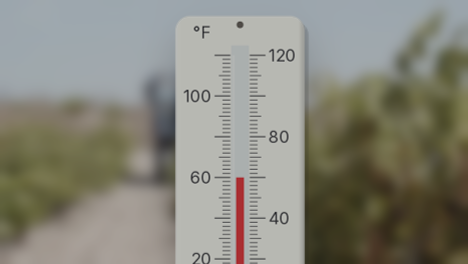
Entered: 60; °F
